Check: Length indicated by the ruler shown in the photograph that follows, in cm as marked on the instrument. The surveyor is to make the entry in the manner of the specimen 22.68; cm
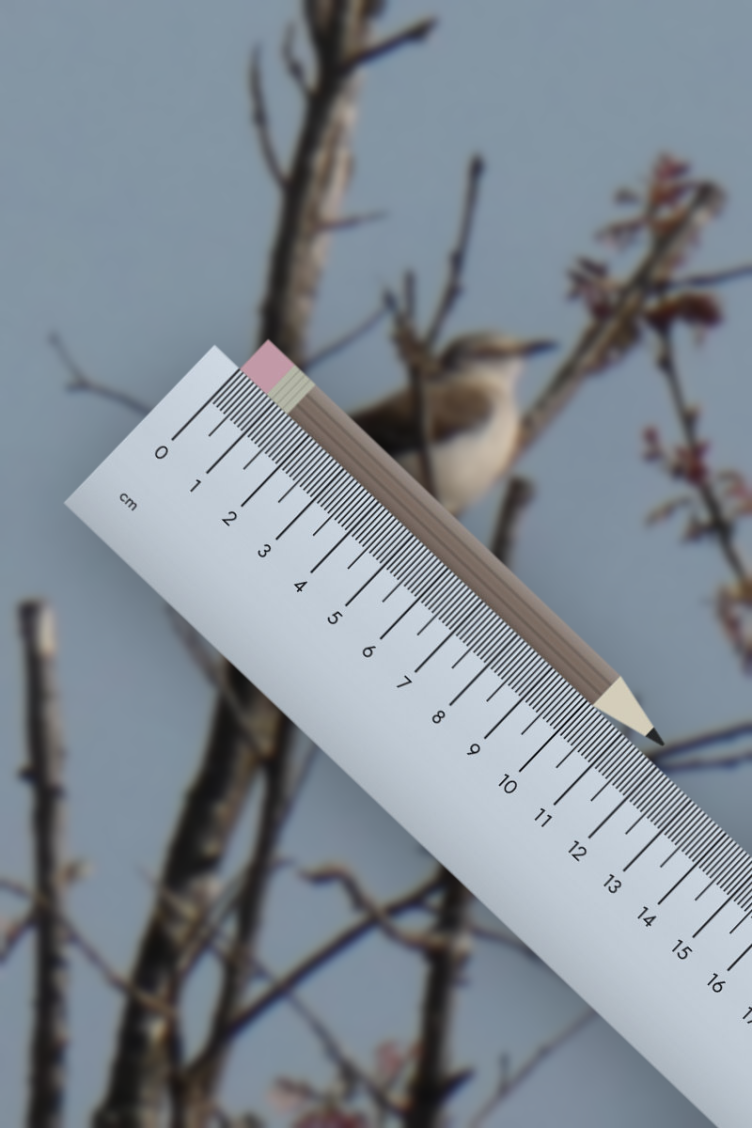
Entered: 11.8; cm
